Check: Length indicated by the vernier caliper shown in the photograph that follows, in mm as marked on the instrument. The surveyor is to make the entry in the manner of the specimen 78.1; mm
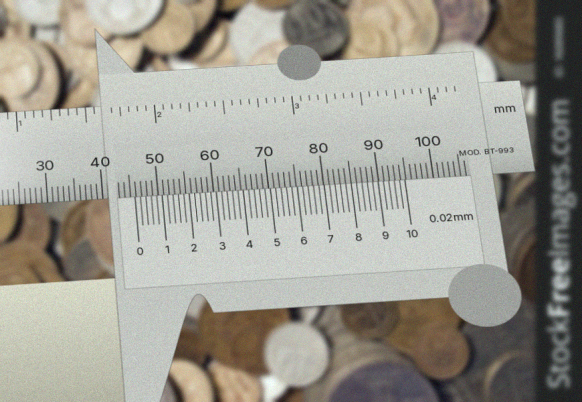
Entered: 45.8; mm
